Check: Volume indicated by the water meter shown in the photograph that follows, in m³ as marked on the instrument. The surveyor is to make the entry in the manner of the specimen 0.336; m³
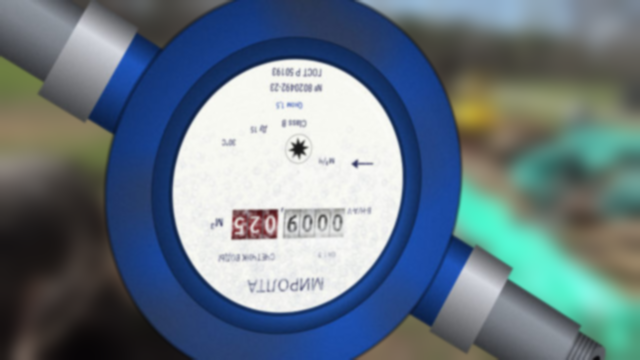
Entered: 9.025; m³
